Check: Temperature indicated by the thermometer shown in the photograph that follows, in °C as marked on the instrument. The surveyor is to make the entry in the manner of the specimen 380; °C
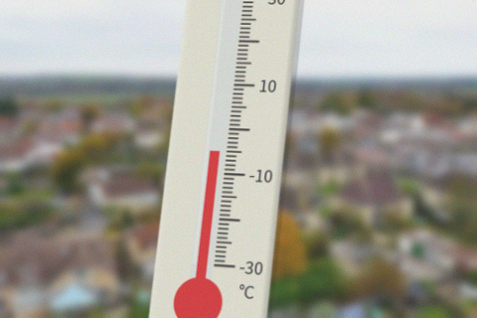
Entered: -5; °C
